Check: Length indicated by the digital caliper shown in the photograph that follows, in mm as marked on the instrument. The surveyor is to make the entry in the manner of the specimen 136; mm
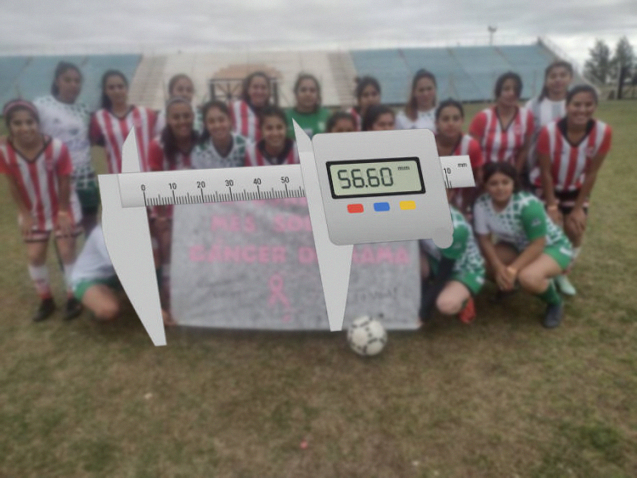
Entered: 56.60; mm
